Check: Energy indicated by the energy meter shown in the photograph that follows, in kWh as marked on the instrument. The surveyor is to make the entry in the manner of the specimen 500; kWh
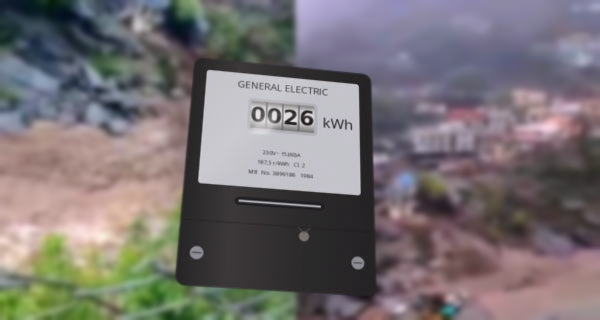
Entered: 26; kWh
